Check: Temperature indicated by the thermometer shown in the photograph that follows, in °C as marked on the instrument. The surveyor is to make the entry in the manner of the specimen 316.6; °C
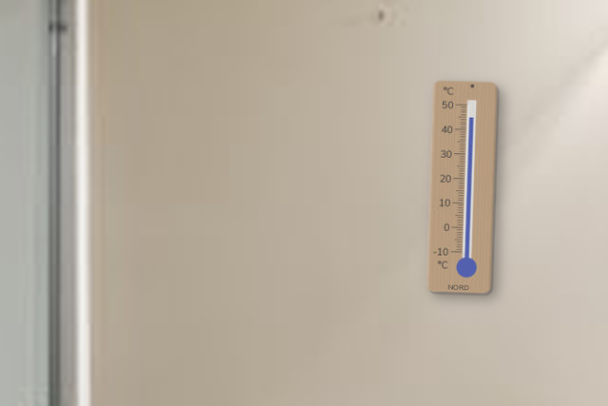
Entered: 45; °C
